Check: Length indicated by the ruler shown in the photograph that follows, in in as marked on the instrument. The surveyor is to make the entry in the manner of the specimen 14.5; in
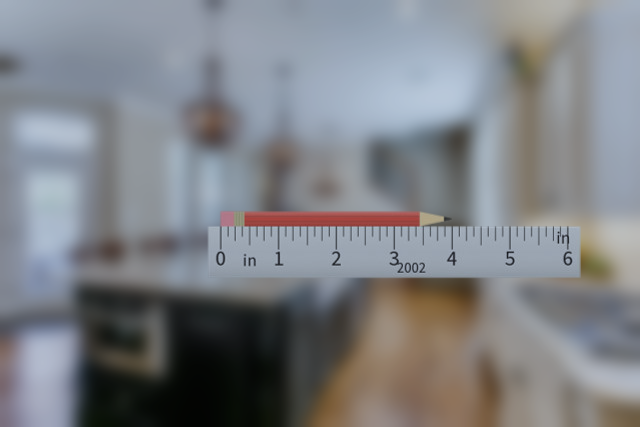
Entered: 4; in
